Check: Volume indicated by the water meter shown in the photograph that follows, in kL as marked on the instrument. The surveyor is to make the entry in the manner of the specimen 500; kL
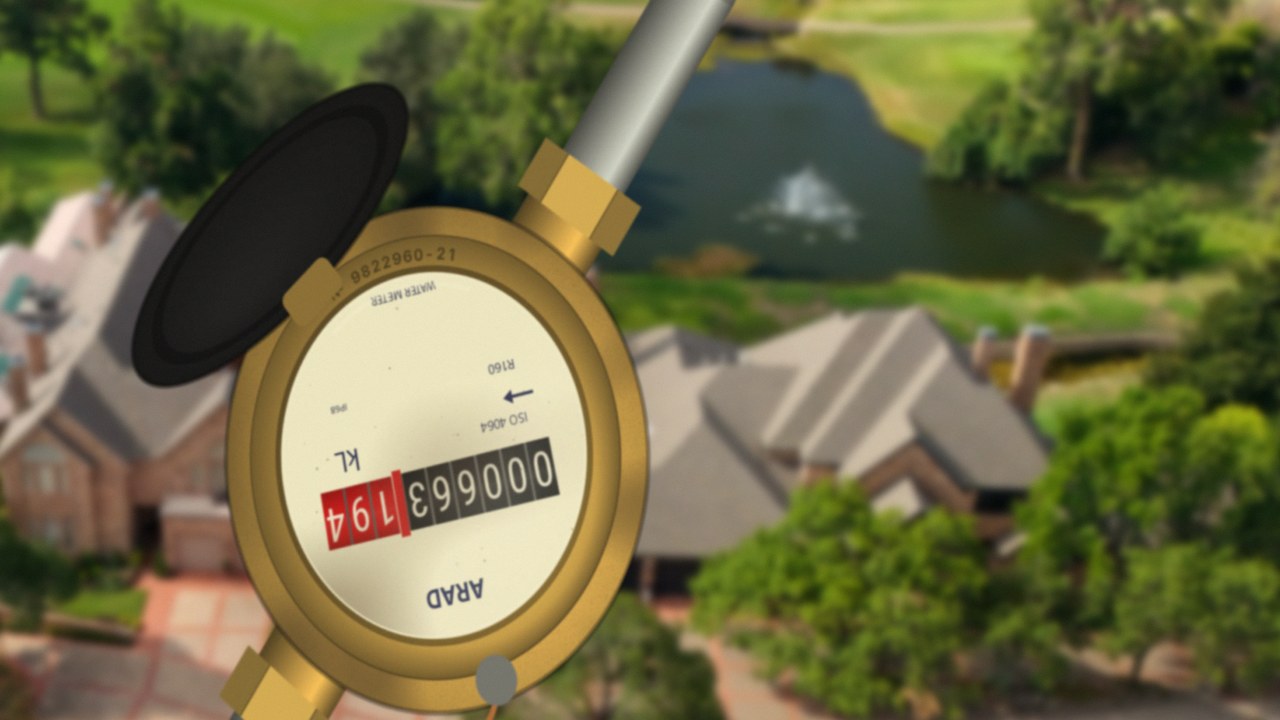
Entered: 663.194; kL
